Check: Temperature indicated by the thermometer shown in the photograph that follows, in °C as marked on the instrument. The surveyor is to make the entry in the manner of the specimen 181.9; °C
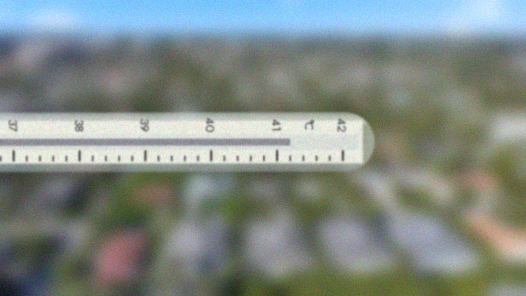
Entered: 41.2; °C
